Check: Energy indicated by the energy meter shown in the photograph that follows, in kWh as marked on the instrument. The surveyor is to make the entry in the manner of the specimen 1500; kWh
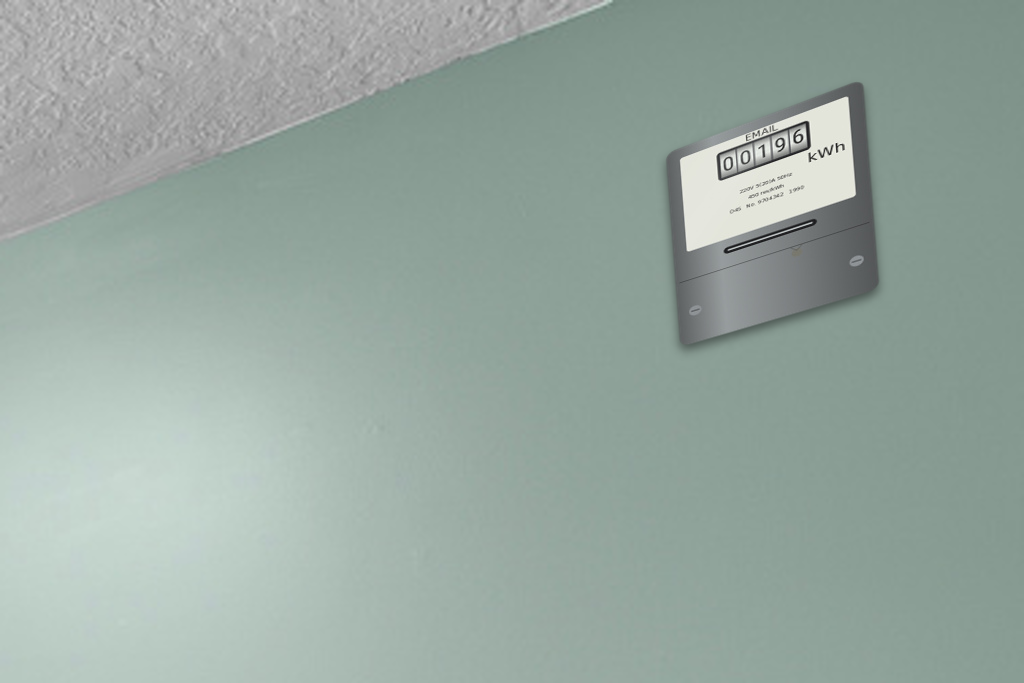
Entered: 196; kWh
